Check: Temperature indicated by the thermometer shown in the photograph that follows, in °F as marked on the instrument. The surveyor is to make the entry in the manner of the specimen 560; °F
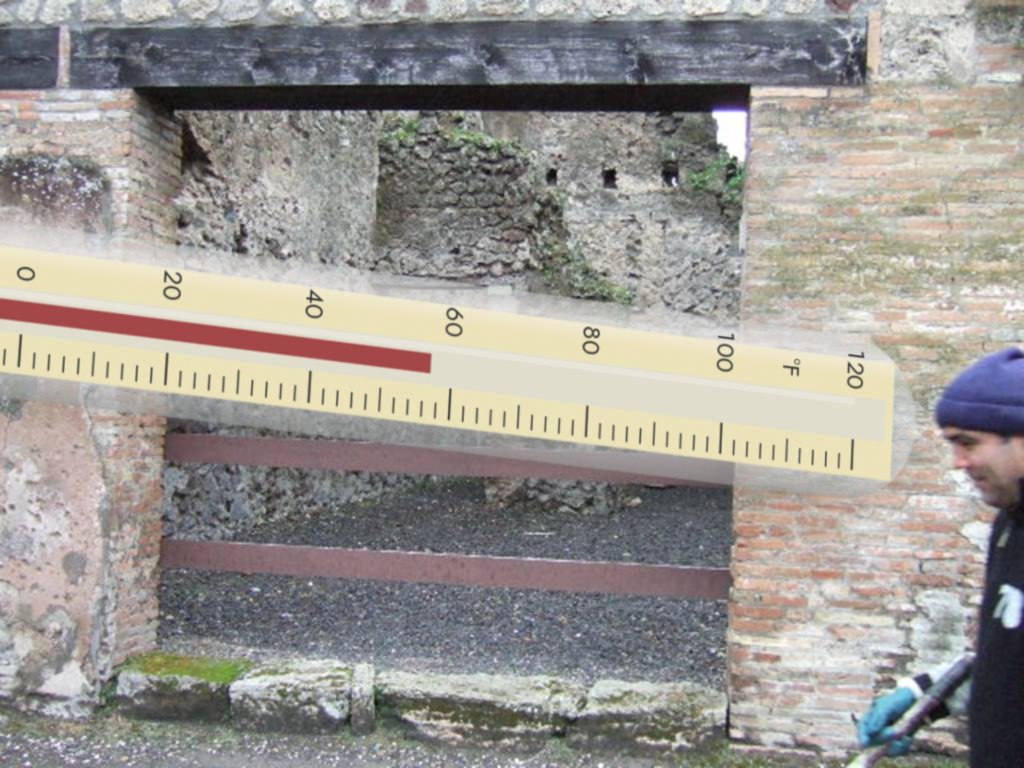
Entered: 57; °F
